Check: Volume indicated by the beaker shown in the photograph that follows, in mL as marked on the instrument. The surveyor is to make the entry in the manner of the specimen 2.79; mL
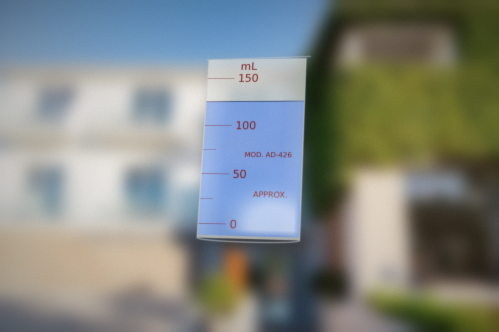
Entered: 125; mL
